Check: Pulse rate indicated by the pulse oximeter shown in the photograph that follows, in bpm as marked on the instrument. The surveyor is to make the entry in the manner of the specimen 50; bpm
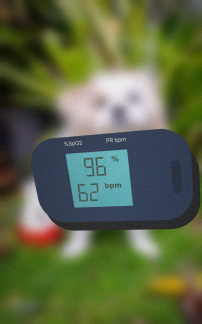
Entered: 62; bpm
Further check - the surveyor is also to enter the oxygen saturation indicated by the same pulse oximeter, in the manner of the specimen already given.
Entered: 96; %
